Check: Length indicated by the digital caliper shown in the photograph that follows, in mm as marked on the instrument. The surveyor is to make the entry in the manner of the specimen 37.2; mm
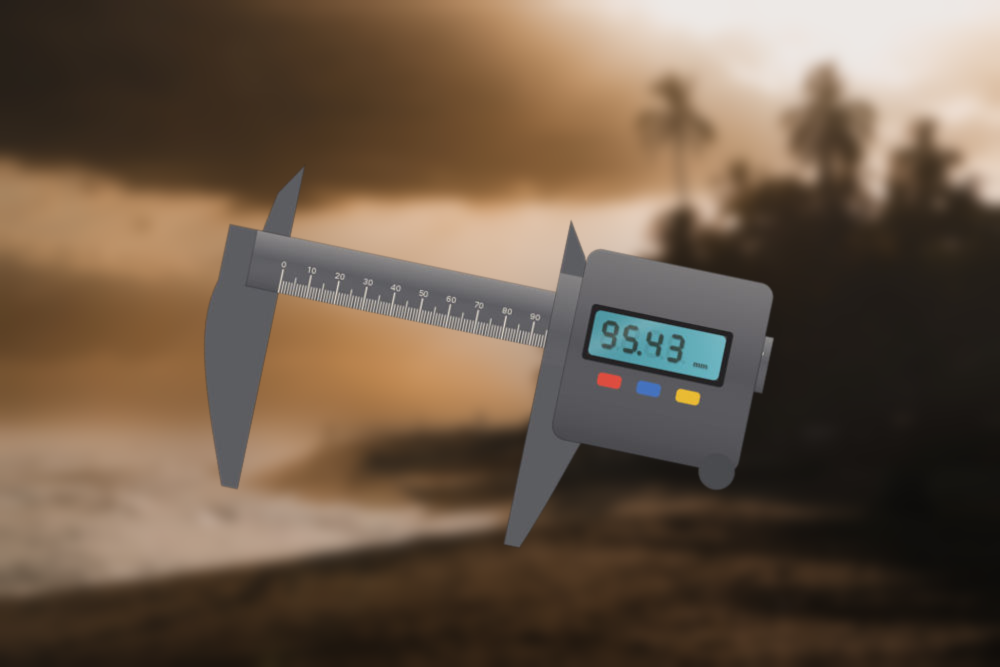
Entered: 95.43; mm
